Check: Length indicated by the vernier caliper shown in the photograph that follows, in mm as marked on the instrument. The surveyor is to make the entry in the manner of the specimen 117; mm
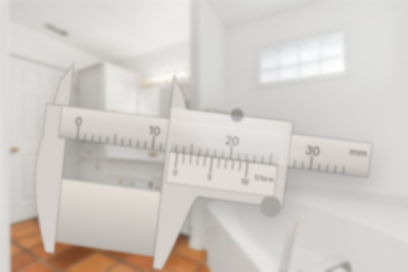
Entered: 13.2; mm
